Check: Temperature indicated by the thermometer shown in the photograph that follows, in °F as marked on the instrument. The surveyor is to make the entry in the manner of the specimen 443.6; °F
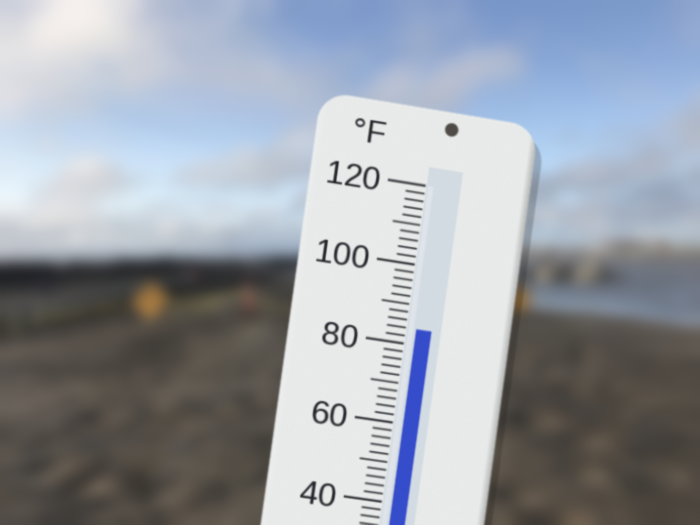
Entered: 84; °F
